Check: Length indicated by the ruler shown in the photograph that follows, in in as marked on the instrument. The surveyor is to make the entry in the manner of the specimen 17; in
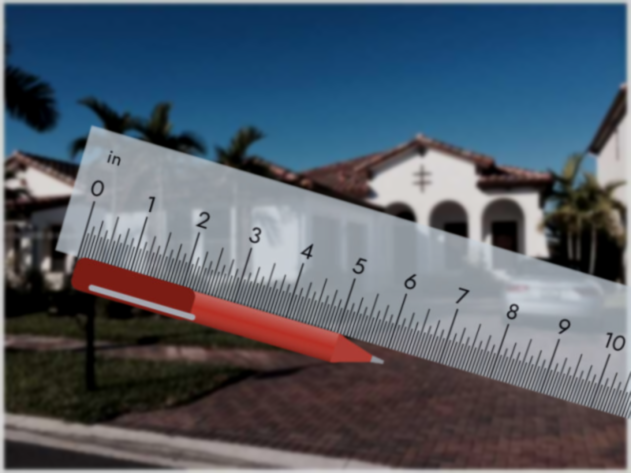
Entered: 6; in
